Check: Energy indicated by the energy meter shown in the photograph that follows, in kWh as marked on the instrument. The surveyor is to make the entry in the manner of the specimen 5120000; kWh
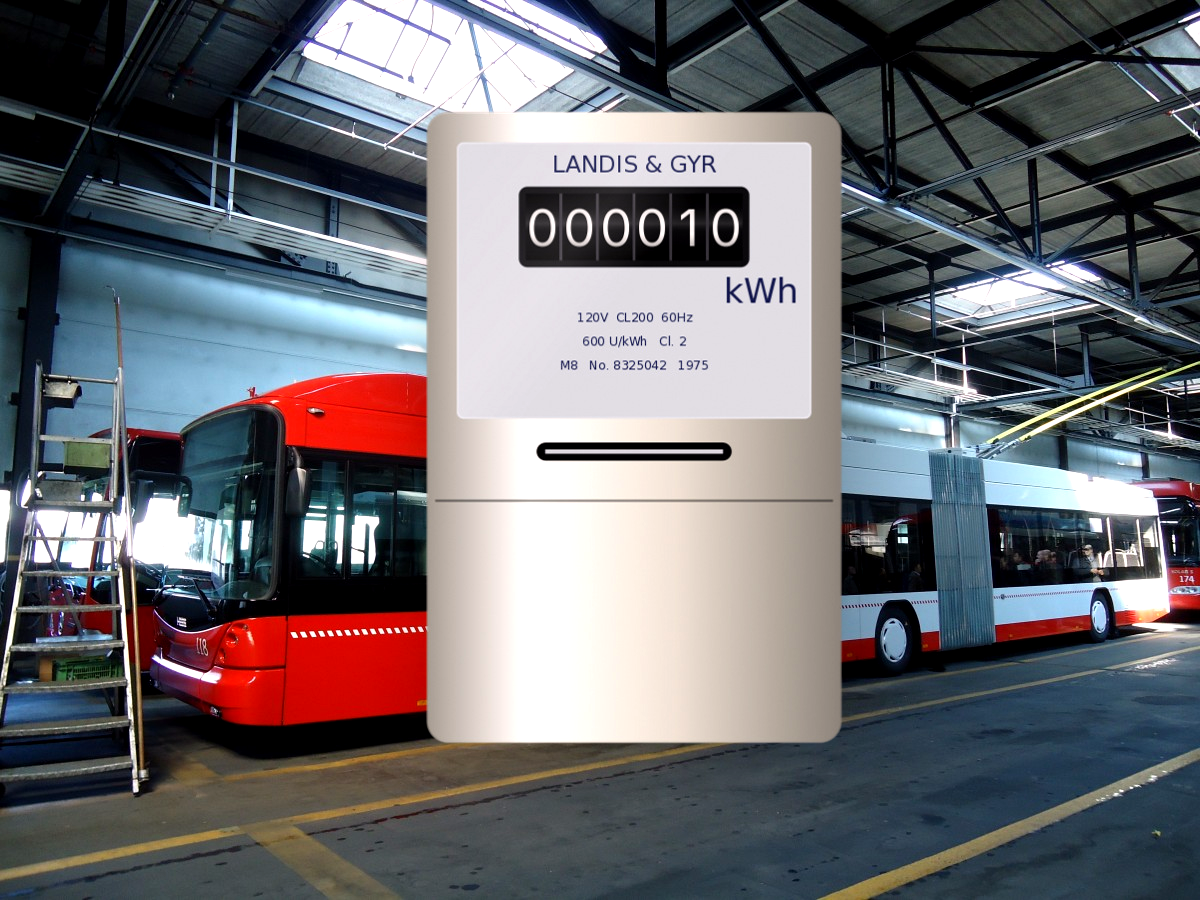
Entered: 10; kWh
